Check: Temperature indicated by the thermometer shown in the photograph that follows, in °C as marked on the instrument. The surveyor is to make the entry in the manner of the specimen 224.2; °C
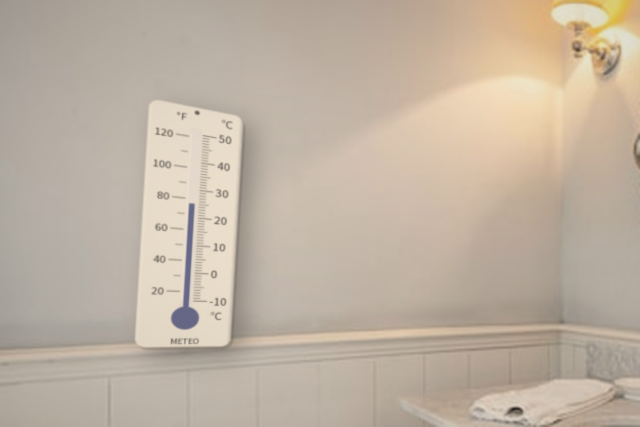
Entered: 25; °C
